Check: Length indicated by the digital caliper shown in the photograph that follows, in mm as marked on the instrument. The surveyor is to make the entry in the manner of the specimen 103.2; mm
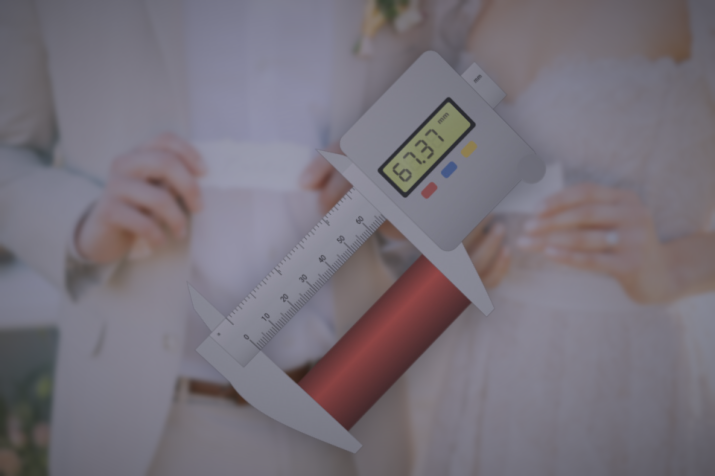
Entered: 67.37; mm
